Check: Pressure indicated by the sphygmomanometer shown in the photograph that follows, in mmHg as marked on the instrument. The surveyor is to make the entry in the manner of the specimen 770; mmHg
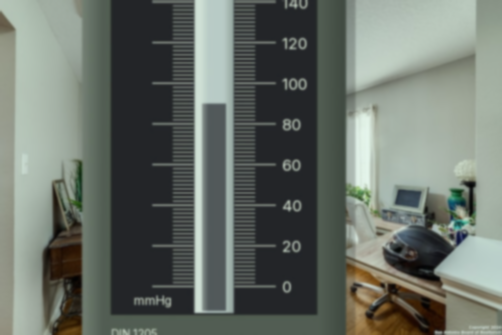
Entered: 90; mmHg
